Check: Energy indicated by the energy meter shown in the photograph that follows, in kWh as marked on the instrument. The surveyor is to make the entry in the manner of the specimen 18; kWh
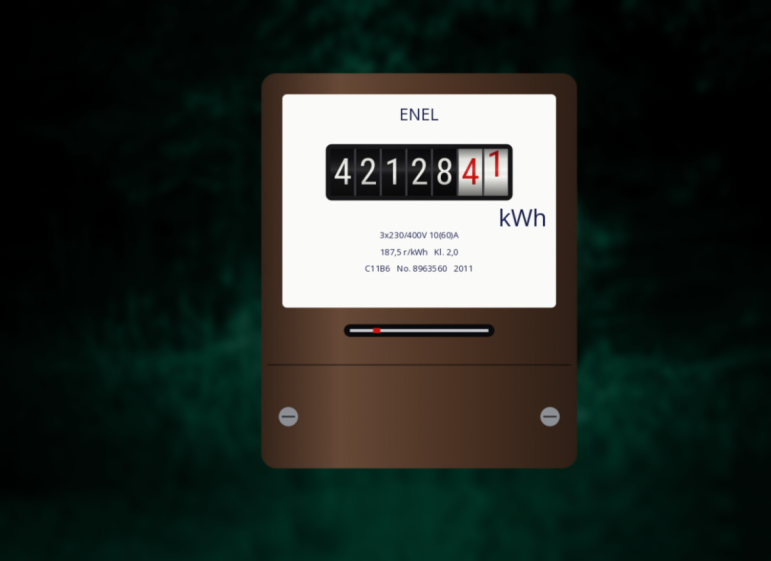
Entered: 42128.41; kWh
